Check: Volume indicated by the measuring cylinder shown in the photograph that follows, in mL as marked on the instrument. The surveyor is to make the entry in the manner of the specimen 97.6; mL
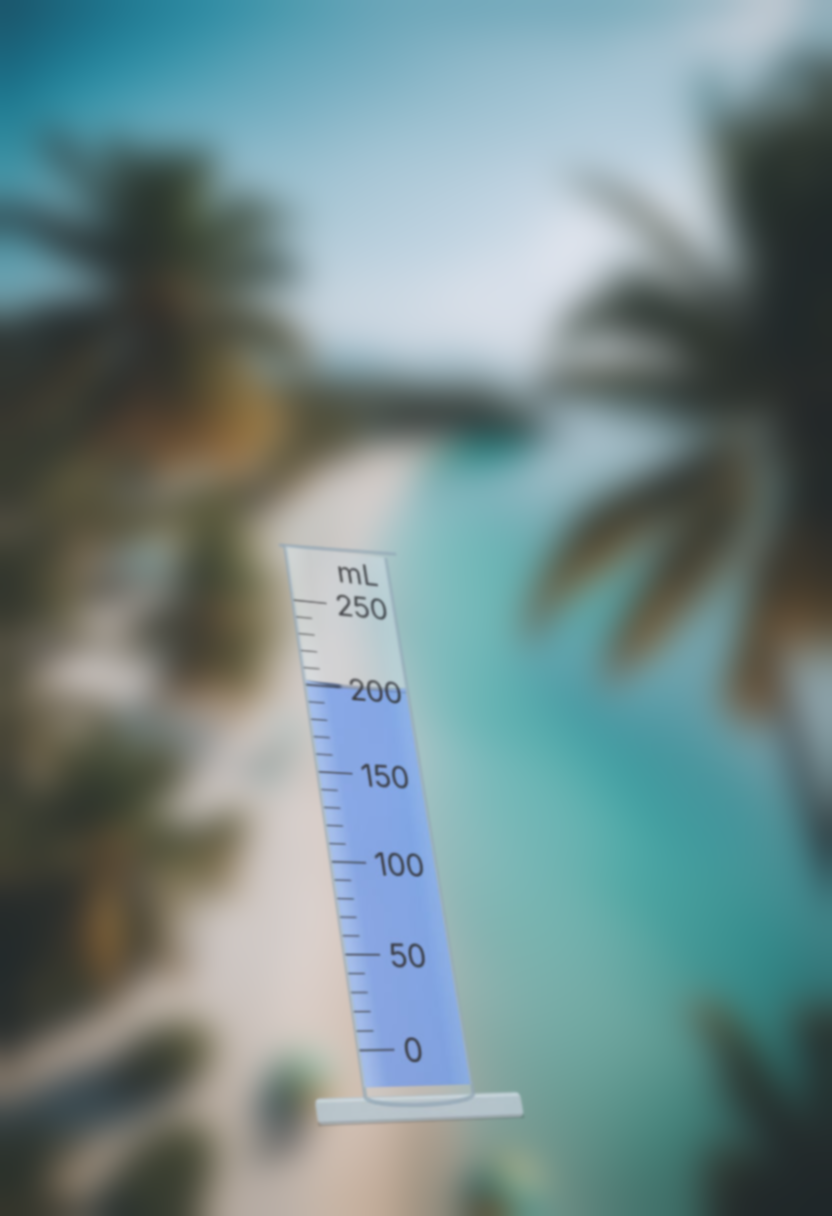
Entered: 200; mL
